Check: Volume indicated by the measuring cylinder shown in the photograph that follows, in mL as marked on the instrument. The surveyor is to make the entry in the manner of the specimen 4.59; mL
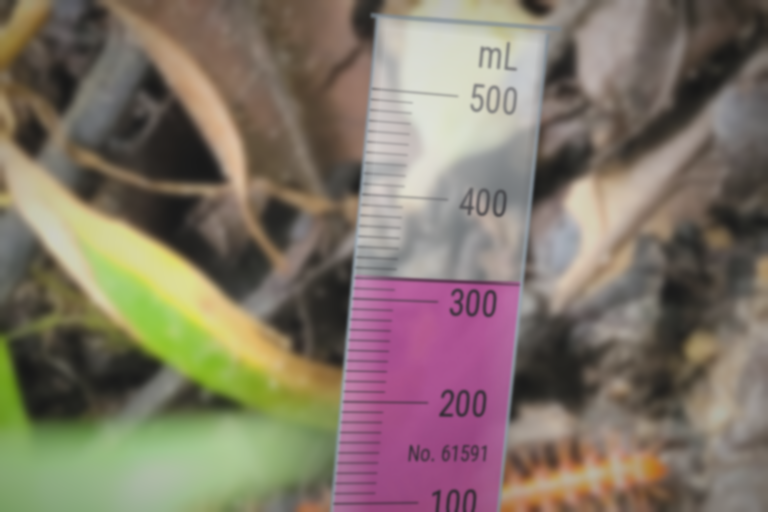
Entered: 320; mL
